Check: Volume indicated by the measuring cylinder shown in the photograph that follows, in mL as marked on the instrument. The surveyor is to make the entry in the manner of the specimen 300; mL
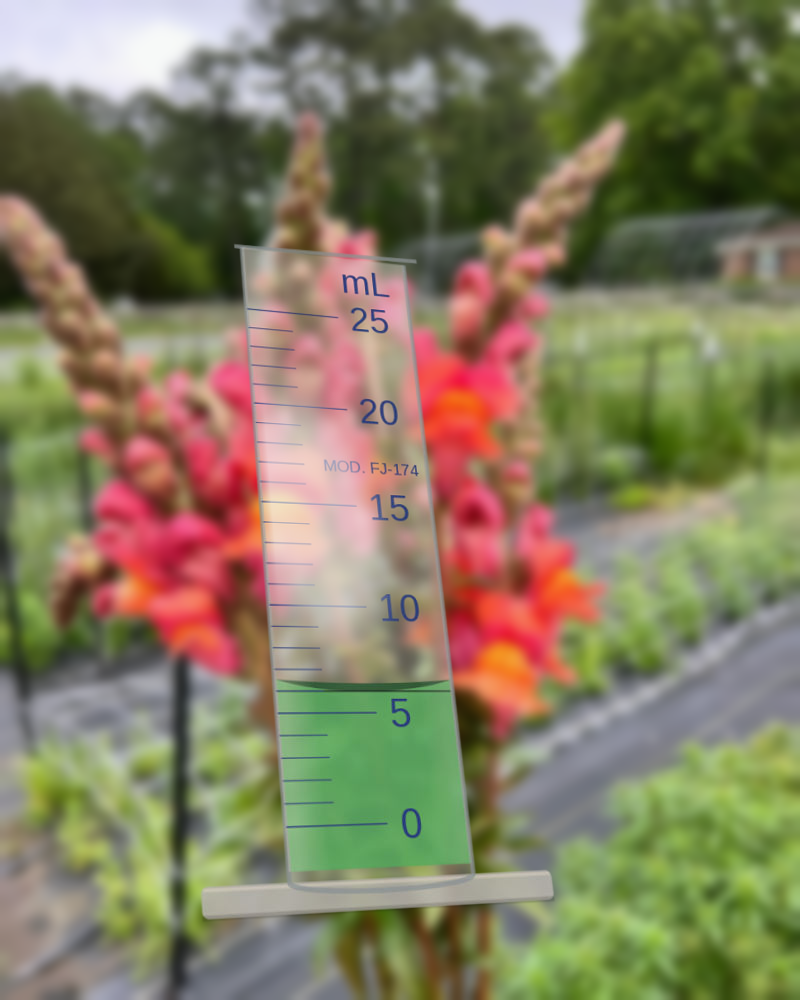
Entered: 6; mL
